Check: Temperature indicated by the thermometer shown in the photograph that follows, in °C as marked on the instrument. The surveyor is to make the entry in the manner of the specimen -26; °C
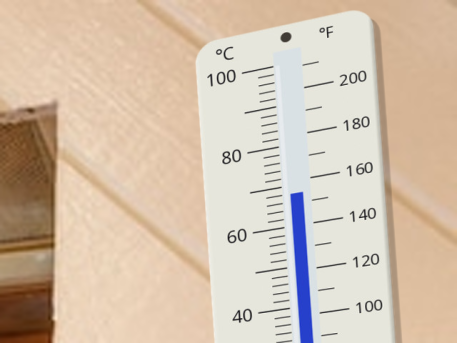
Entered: 68; °C
